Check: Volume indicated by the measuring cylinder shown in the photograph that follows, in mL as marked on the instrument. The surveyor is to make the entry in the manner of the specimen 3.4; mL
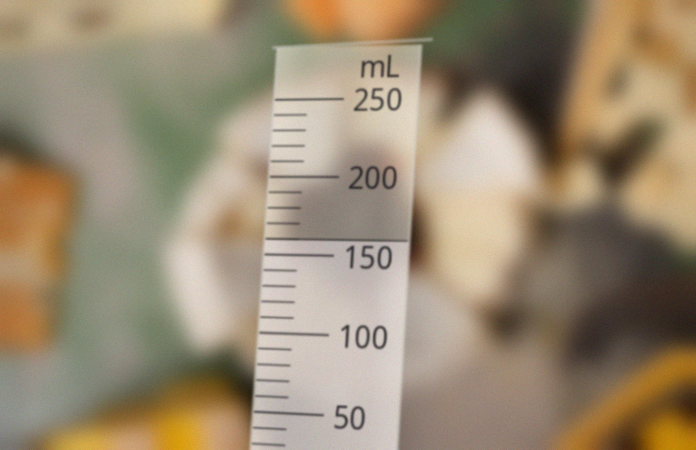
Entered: 160; mL
